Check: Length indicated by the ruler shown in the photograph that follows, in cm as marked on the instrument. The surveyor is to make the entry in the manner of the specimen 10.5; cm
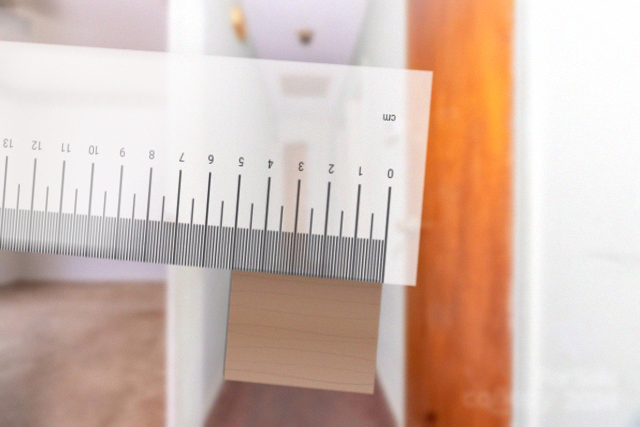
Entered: 5; cm
